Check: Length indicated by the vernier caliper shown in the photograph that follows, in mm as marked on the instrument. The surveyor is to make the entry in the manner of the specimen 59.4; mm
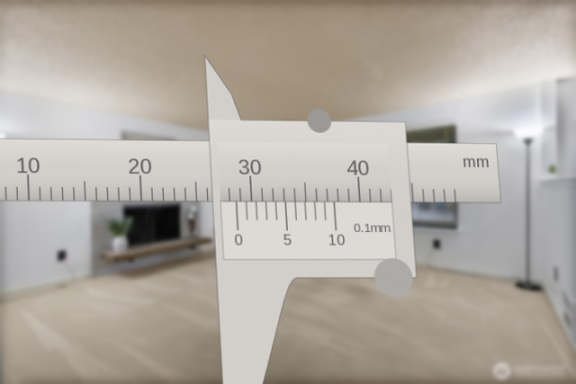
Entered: 28.6; mm
